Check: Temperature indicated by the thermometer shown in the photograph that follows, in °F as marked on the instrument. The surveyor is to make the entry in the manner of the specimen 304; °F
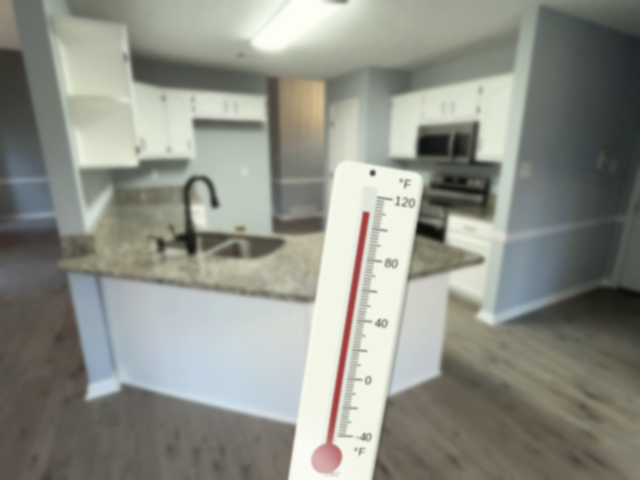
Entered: 110; °F
